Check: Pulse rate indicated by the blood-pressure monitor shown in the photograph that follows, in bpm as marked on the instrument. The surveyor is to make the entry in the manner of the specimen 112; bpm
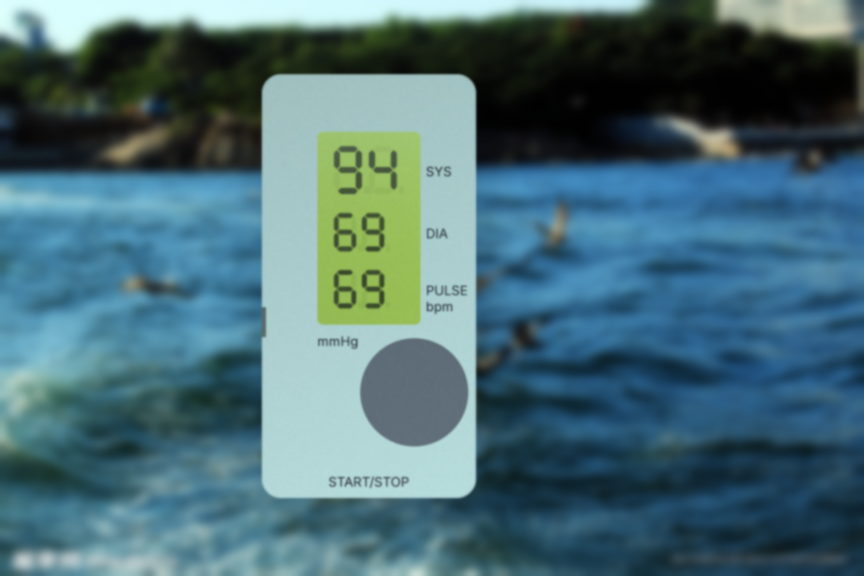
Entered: 69; bpm
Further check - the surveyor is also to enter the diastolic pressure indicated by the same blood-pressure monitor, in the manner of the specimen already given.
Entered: 69; mmHg
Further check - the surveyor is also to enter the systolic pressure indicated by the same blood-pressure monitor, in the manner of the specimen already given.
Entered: 94; mmHg
